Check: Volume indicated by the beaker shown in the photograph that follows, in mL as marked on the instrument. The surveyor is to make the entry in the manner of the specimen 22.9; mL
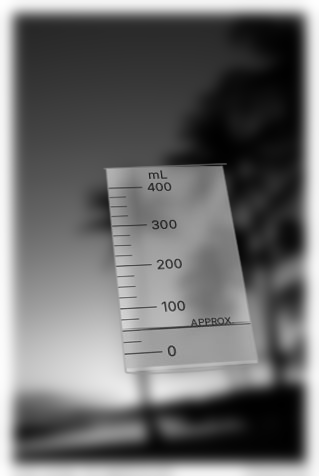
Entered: 50; mL
